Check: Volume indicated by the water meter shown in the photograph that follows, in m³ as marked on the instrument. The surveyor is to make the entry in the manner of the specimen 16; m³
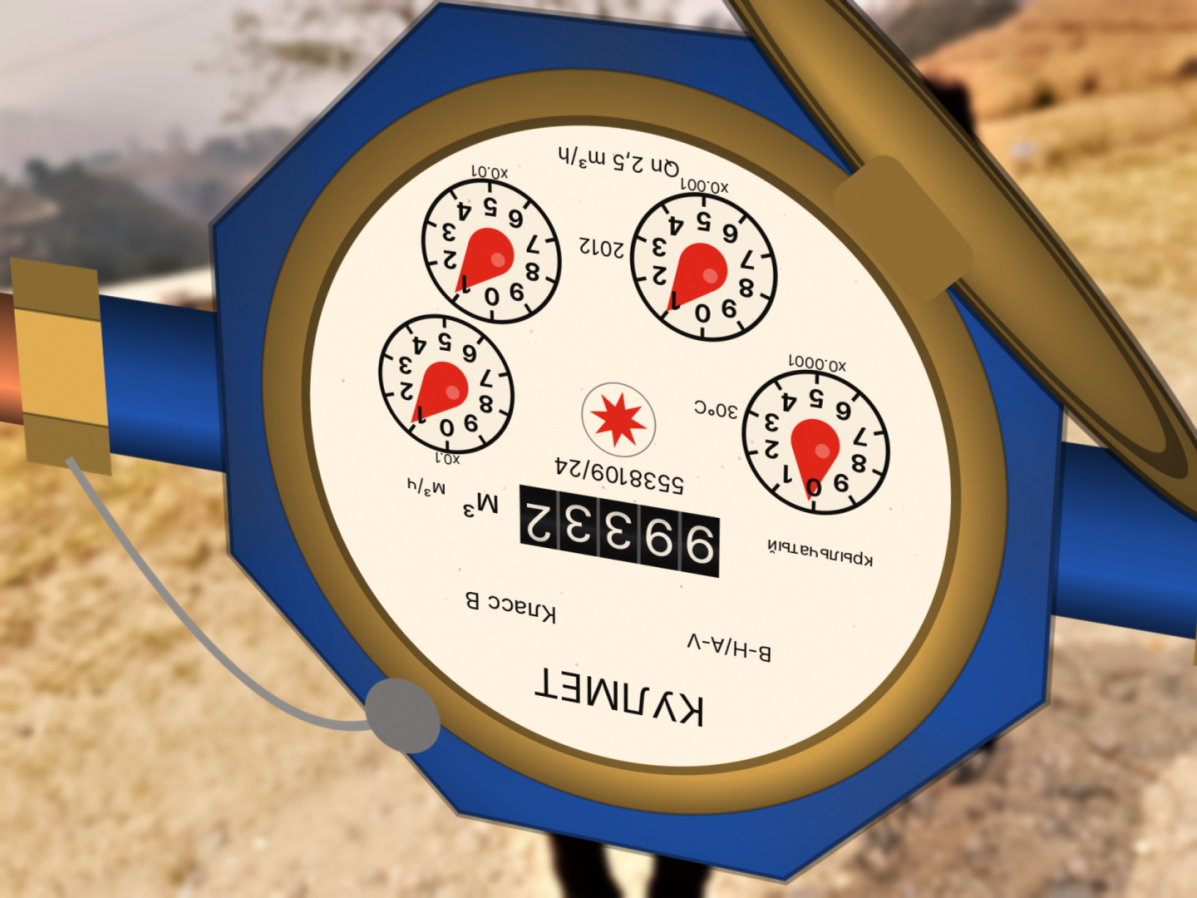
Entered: 99332.1110; m³
